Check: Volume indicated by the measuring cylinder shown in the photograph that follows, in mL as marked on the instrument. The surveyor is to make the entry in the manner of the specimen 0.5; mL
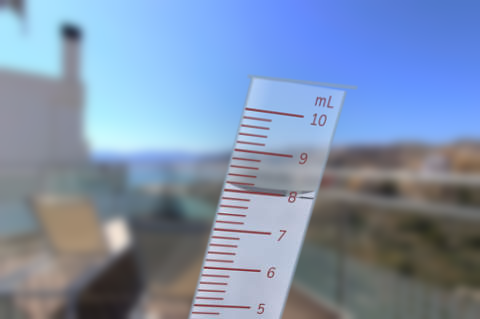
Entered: 8; mL
